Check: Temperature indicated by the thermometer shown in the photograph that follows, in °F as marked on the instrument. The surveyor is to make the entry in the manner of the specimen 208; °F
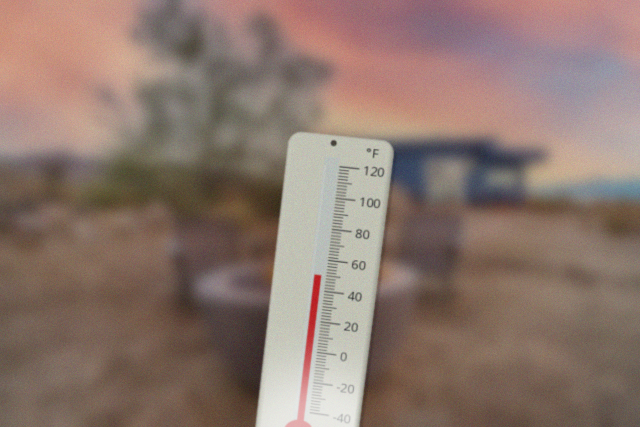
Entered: 50; °F
